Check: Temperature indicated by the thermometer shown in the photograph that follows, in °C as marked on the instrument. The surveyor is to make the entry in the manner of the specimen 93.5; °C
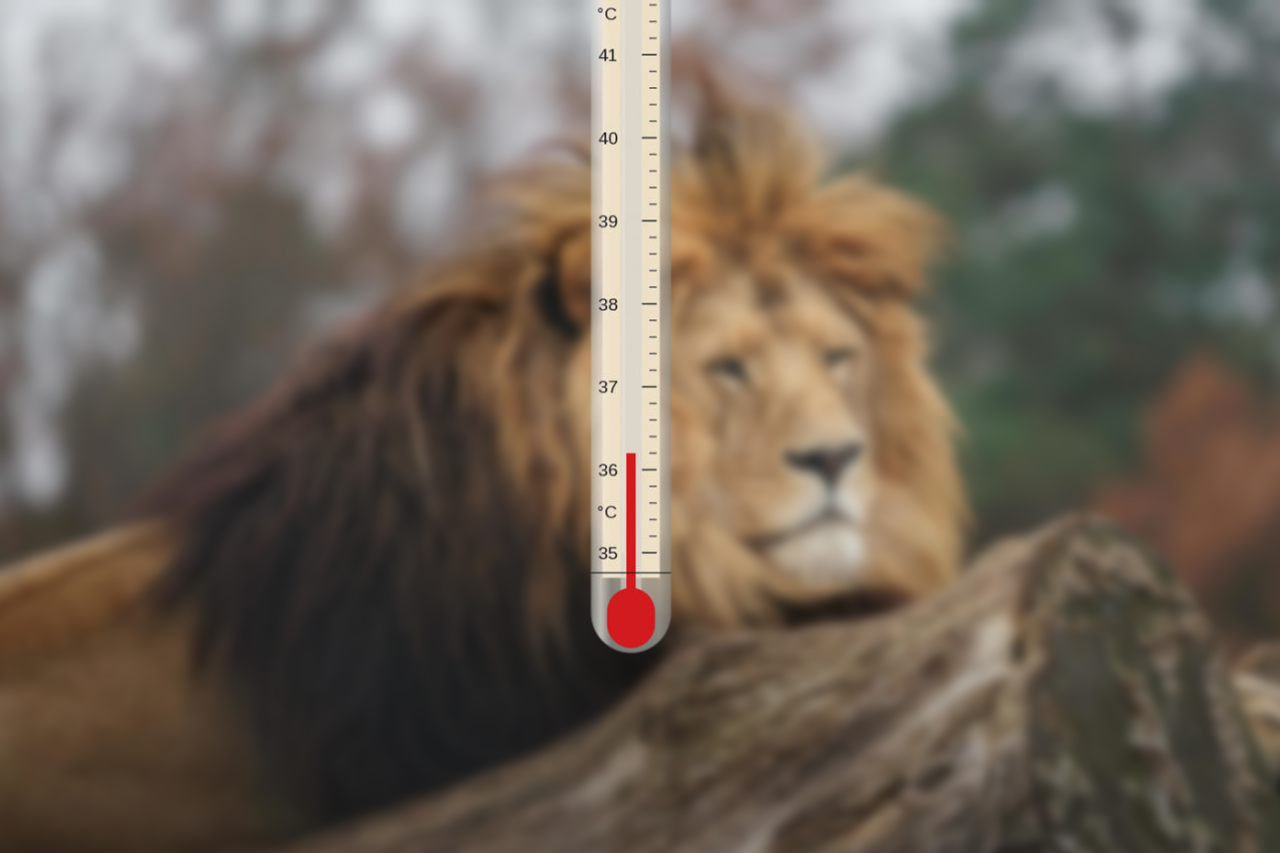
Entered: 36.2; °C
